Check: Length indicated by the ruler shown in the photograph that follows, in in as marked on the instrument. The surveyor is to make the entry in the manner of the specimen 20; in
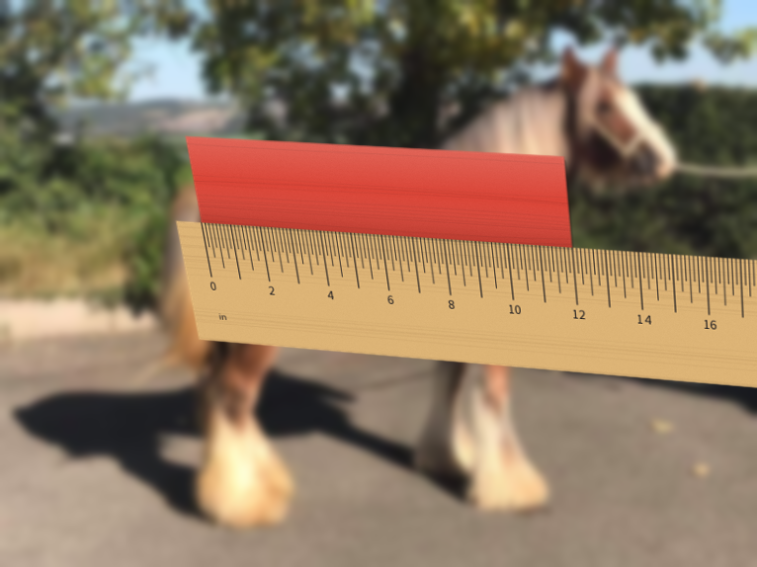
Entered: 12; in
